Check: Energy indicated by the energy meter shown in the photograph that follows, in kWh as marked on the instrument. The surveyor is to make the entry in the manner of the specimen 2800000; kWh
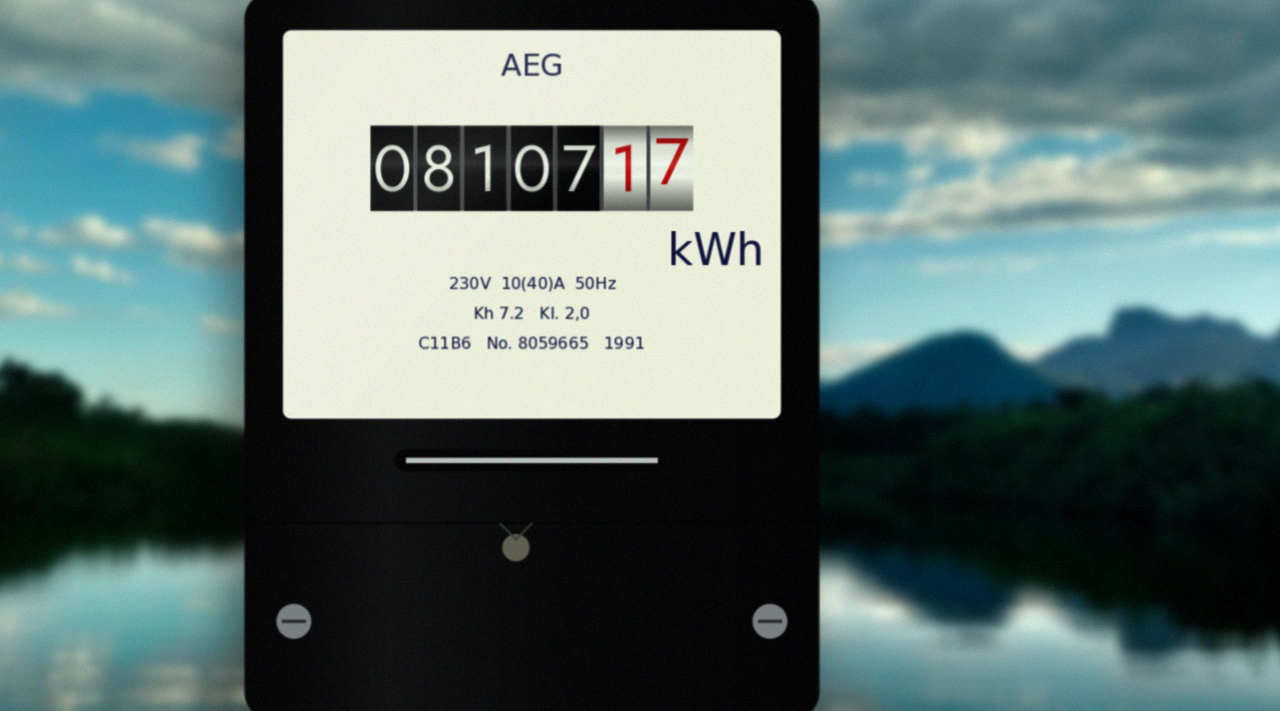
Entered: 8107.17; kWh
